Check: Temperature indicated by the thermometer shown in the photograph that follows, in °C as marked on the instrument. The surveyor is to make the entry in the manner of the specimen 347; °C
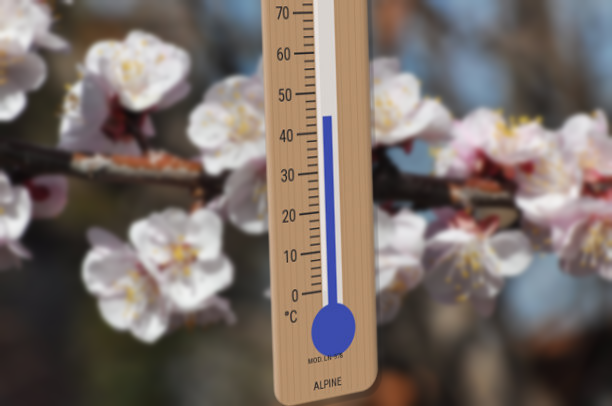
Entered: 44; °C
